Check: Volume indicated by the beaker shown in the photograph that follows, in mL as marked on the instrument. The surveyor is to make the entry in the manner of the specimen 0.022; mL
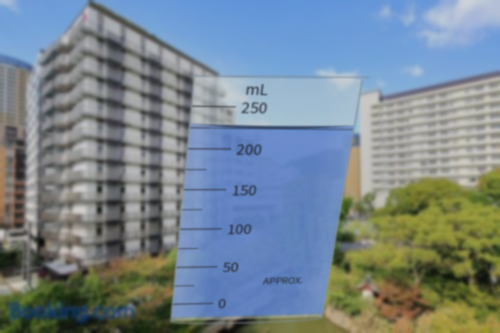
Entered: 225; mL
